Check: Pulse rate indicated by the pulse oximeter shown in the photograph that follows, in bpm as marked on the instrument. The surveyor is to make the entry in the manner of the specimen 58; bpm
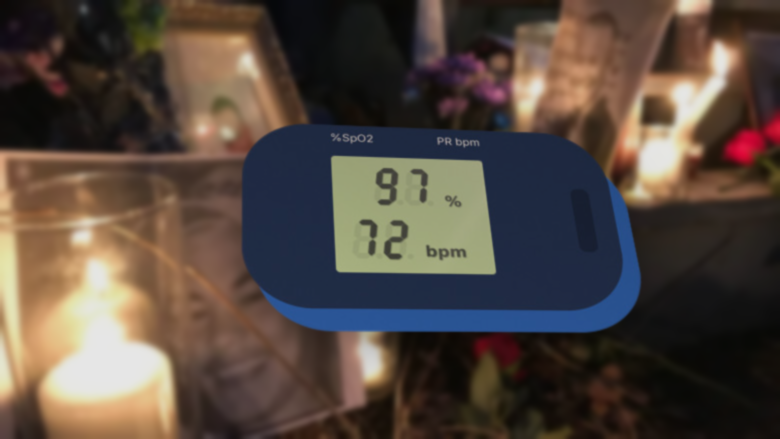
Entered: 72; bpm
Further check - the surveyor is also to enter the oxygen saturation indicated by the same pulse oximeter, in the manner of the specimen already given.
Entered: 97; %
